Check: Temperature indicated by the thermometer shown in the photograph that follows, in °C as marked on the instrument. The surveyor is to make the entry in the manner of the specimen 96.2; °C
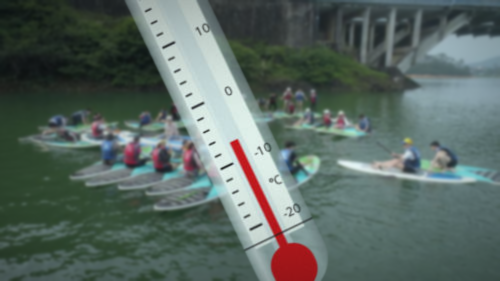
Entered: -7; °C
